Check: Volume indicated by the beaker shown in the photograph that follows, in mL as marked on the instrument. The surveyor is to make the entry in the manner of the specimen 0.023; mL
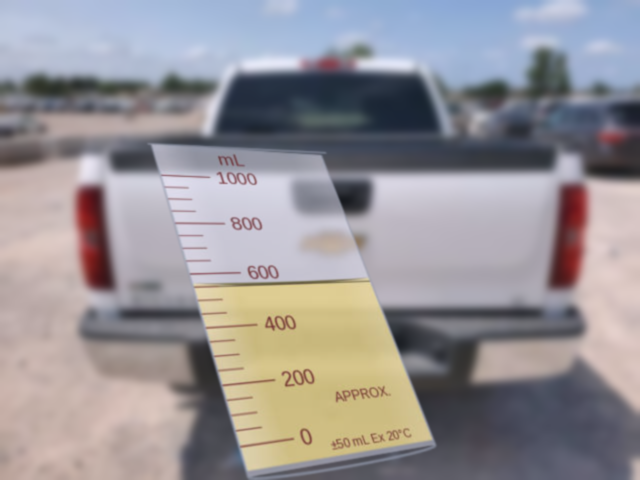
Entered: 550; mL
